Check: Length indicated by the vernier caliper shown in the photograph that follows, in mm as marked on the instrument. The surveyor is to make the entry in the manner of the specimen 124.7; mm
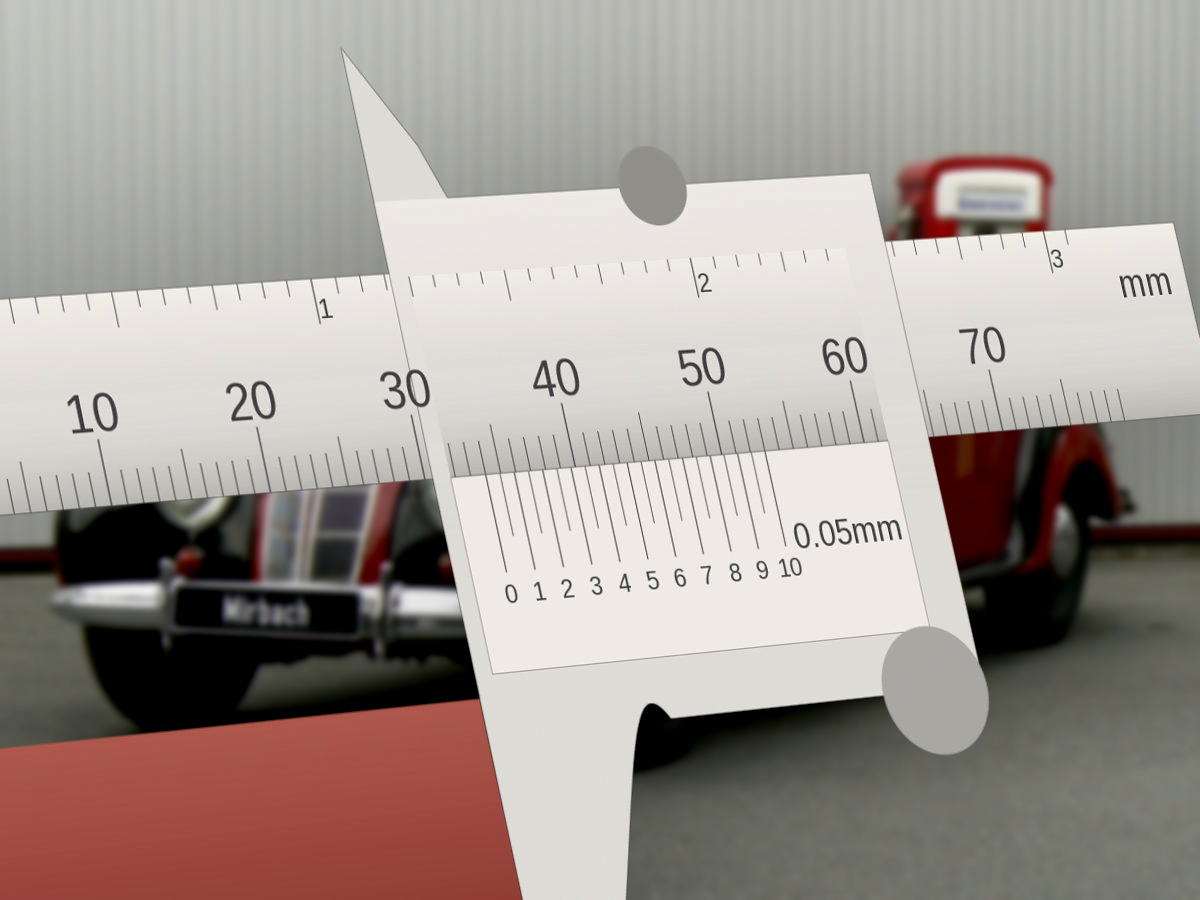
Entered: 34.0; mm
